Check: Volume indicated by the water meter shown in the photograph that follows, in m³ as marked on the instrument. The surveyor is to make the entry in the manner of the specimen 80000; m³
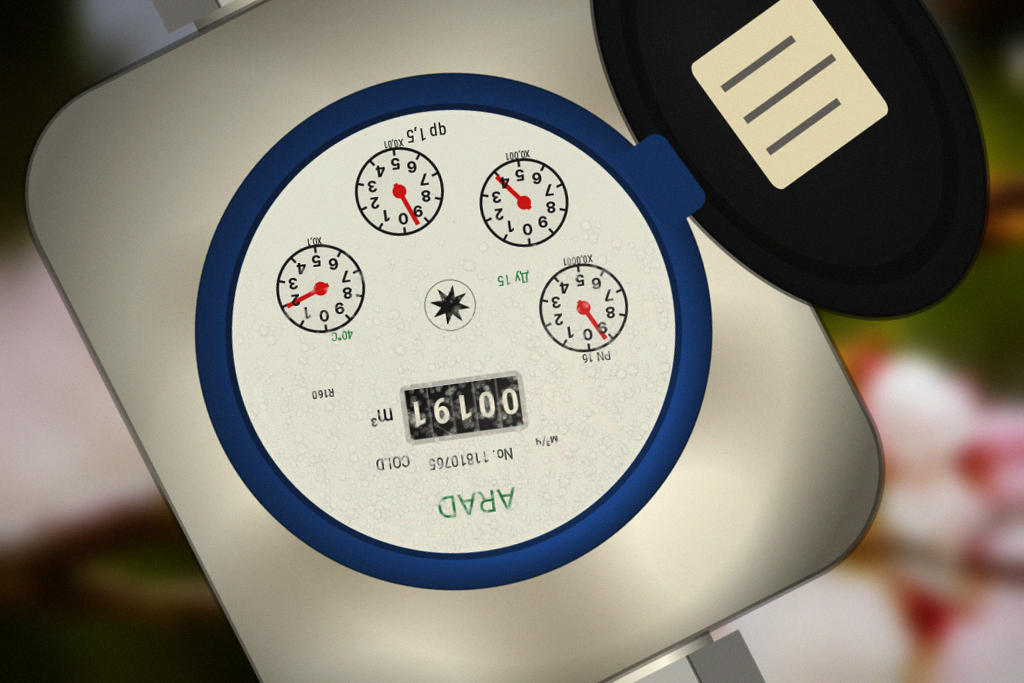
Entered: 191.1939; m³
